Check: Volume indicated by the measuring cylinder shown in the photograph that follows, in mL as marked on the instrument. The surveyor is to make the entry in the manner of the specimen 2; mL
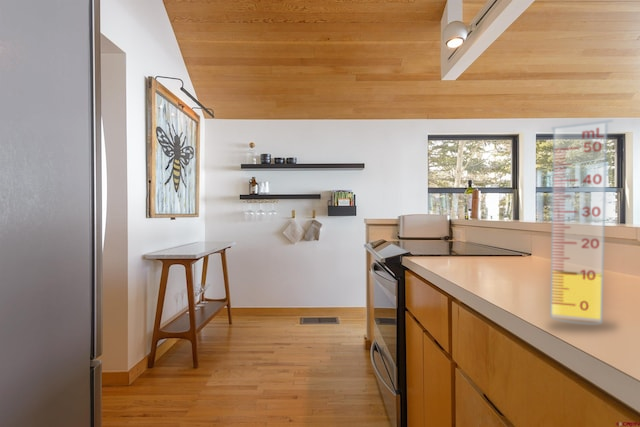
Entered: 10; mL
